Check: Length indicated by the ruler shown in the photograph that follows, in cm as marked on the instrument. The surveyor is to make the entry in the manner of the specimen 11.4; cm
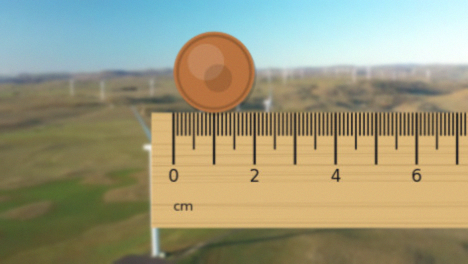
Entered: 2; cm
